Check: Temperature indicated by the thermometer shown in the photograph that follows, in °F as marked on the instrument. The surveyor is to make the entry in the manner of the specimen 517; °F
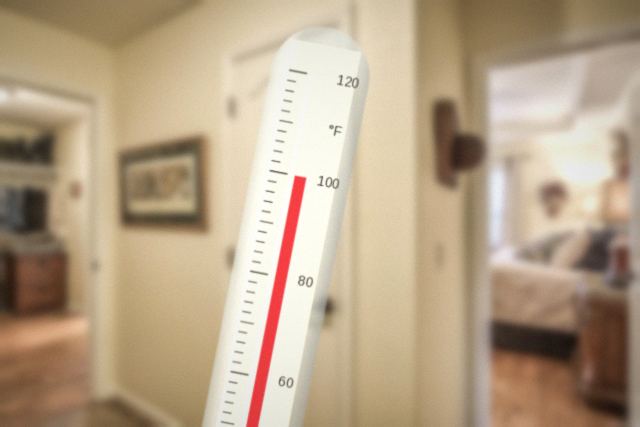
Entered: 100; °F
